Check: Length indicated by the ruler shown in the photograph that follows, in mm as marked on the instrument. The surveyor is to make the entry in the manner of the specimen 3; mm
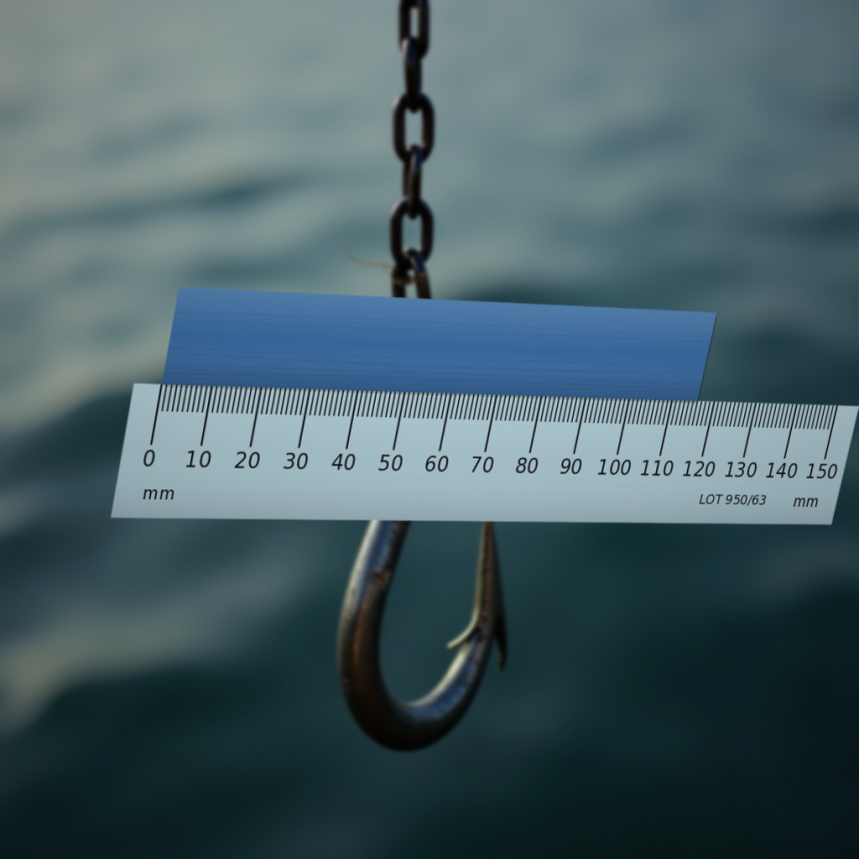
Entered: 116; mm
